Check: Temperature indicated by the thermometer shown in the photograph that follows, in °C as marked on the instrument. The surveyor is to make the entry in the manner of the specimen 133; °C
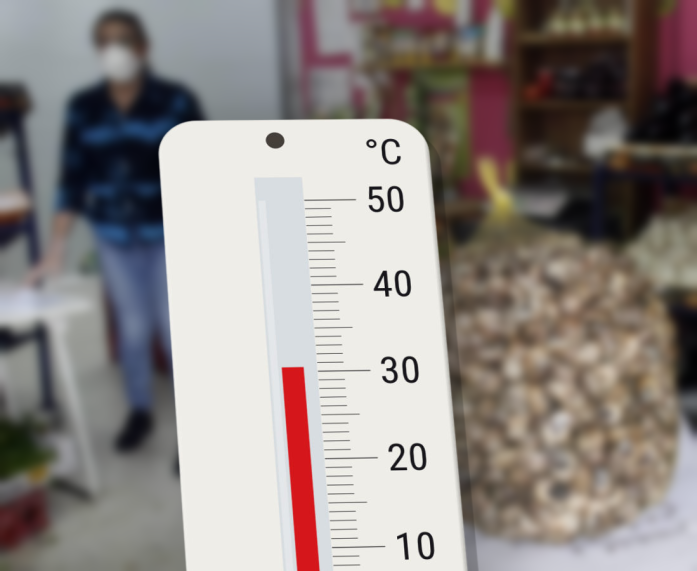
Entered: 30.5; °C
